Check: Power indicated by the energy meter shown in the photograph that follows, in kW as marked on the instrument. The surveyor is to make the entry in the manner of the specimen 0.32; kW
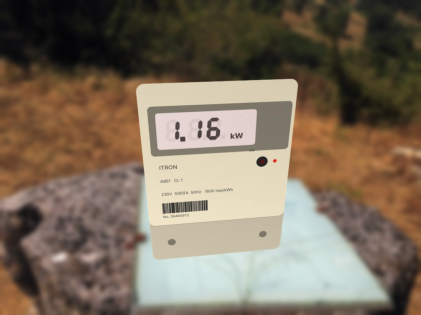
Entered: 1.16; kW
